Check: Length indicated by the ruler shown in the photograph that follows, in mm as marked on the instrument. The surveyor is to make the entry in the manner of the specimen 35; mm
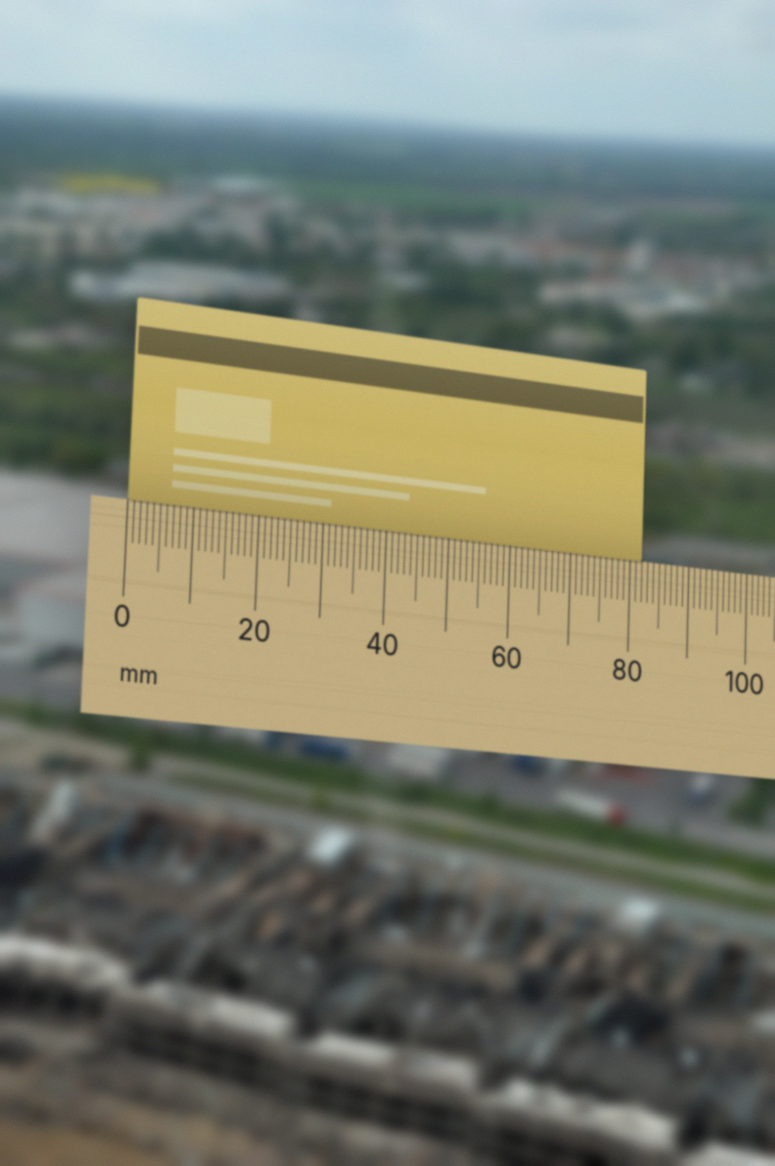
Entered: 82; mm
